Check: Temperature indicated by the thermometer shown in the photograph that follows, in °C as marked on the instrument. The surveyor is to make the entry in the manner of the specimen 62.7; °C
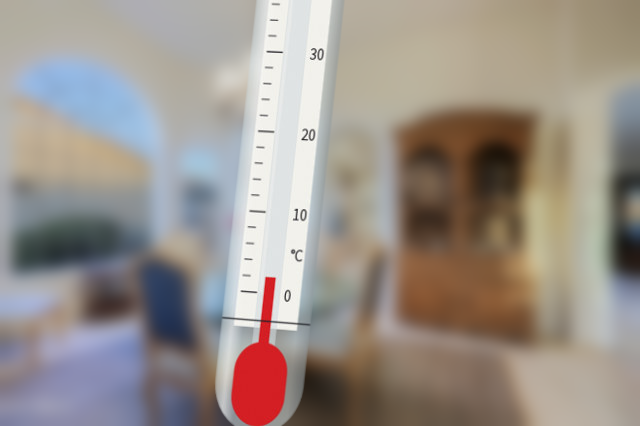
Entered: 2; °C
